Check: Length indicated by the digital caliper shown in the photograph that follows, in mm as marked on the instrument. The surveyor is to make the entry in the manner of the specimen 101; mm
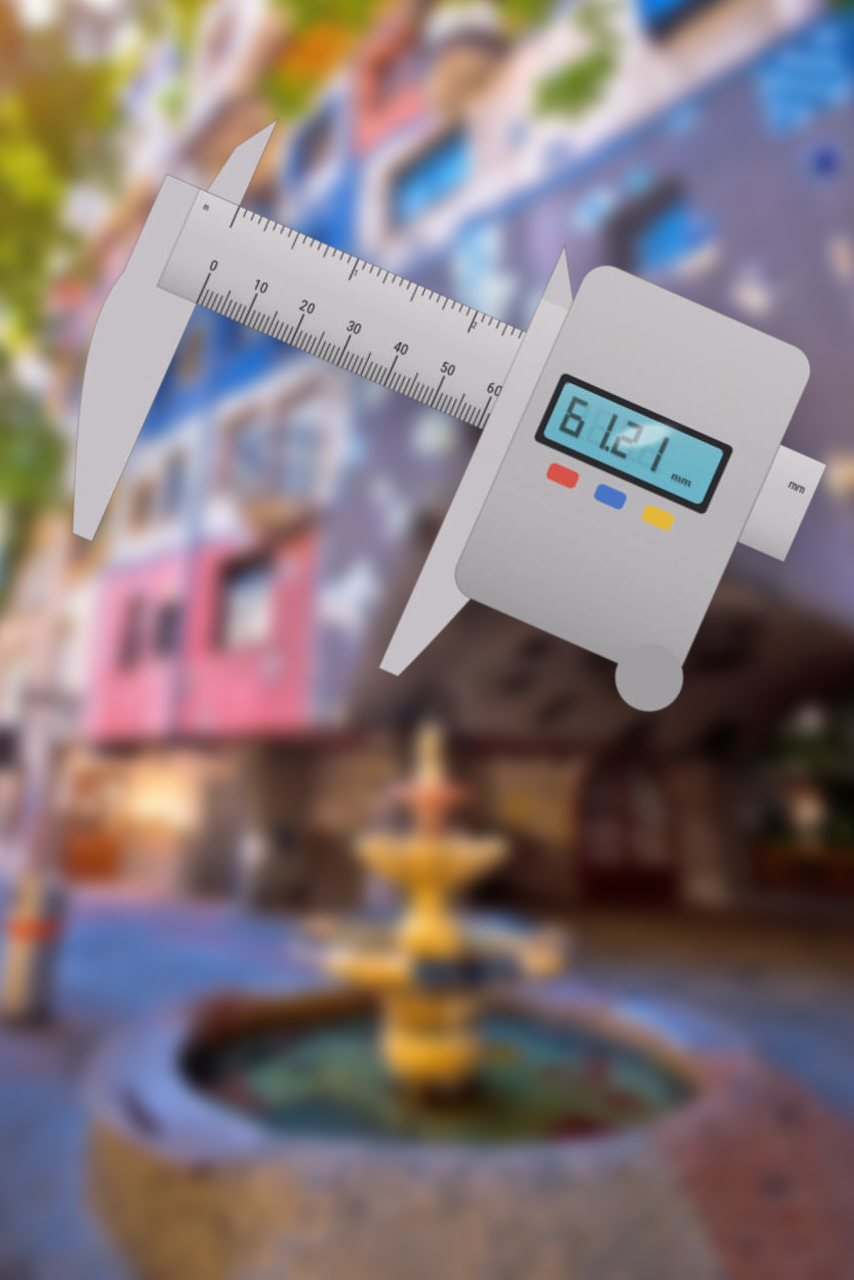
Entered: 61.21; mm
